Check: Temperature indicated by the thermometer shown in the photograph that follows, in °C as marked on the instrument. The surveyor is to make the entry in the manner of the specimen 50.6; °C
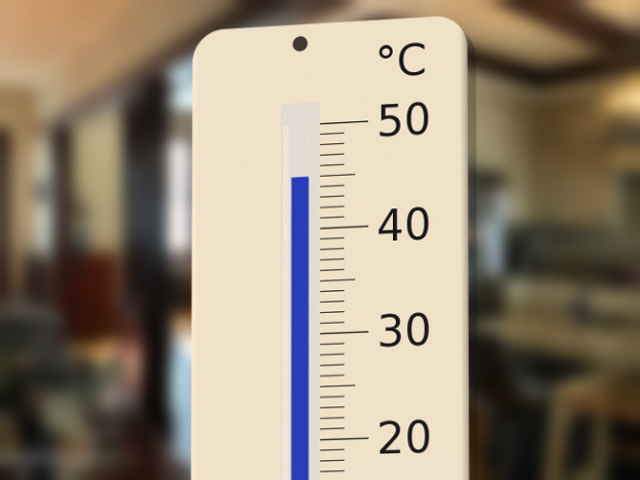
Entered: 45; °C
